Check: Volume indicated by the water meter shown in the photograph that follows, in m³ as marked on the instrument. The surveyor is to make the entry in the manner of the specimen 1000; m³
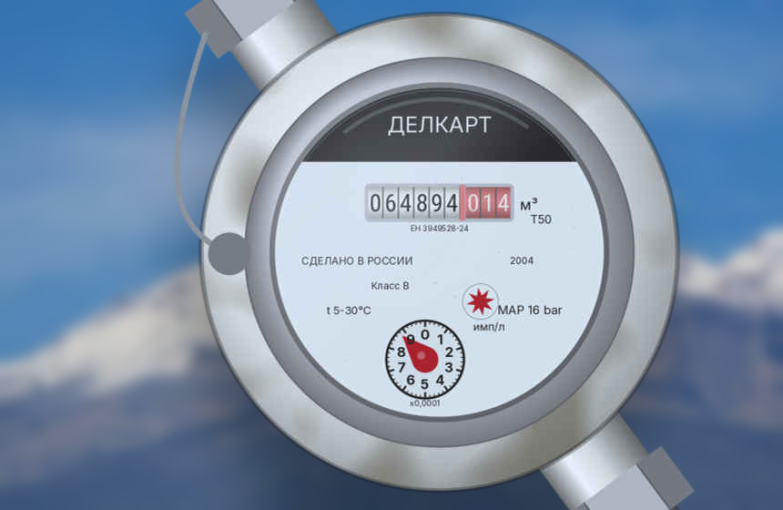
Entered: 64894.0148; m³
